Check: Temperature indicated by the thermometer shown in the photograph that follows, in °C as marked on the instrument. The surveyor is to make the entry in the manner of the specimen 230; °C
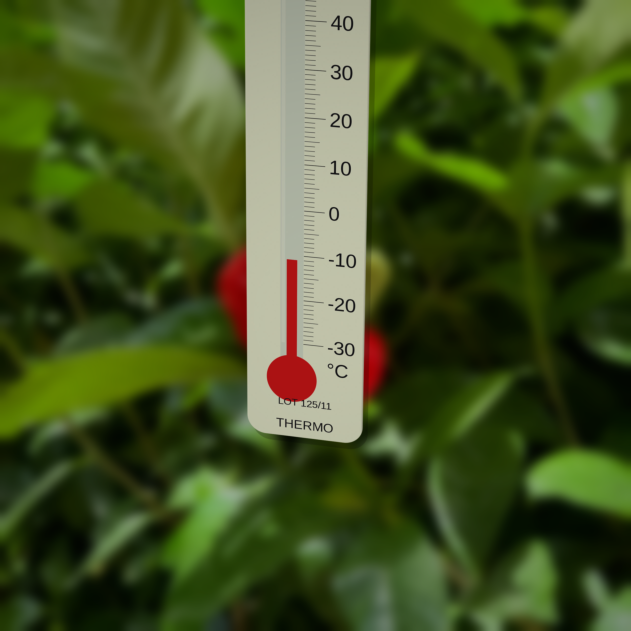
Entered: -11; °C
